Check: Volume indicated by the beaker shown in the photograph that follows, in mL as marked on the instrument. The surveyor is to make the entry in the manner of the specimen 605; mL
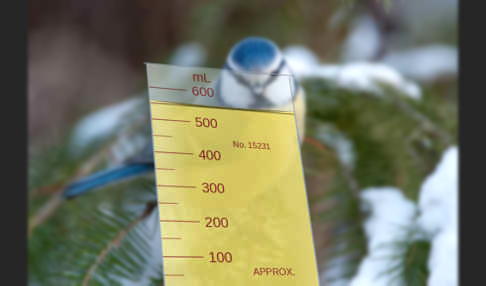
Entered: 550; mL
